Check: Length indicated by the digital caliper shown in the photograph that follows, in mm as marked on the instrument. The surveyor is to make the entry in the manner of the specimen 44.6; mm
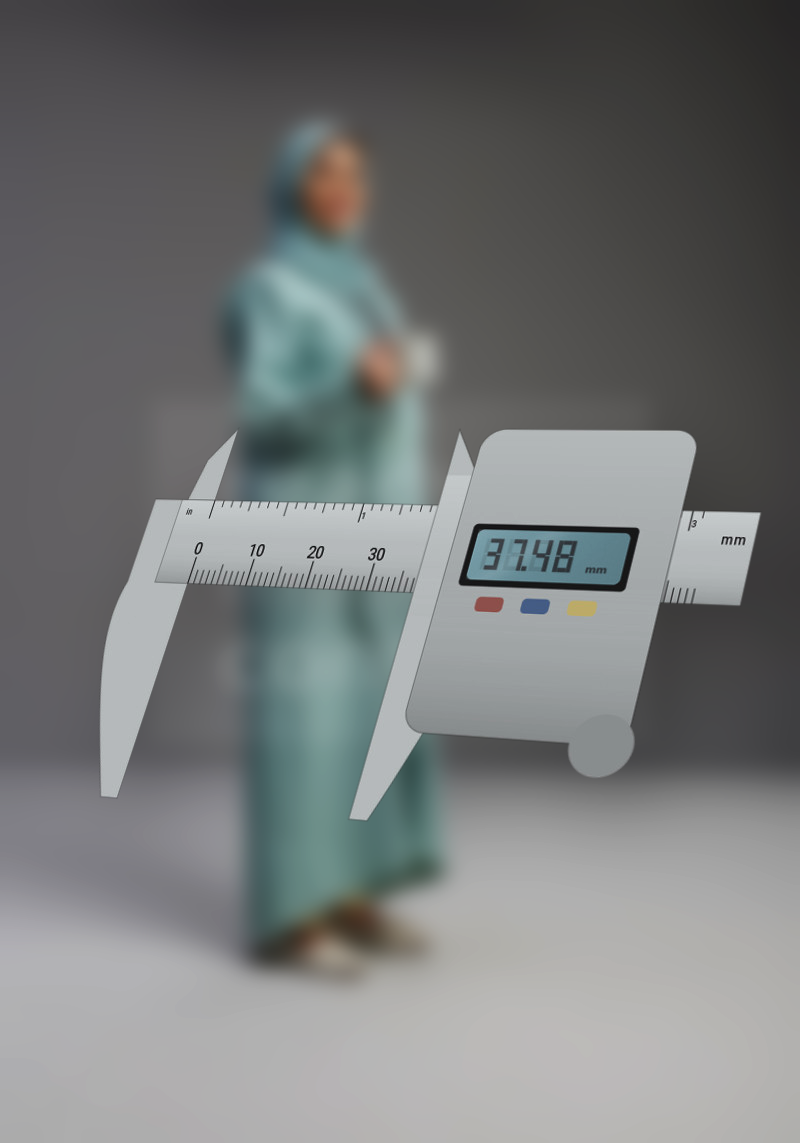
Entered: 37.48; mm
